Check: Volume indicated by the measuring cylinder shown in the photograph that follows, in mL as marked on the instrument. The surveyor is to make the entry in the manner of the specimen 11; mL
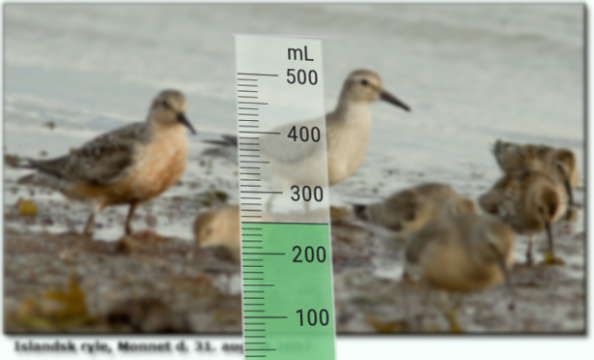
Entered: 250; mL
